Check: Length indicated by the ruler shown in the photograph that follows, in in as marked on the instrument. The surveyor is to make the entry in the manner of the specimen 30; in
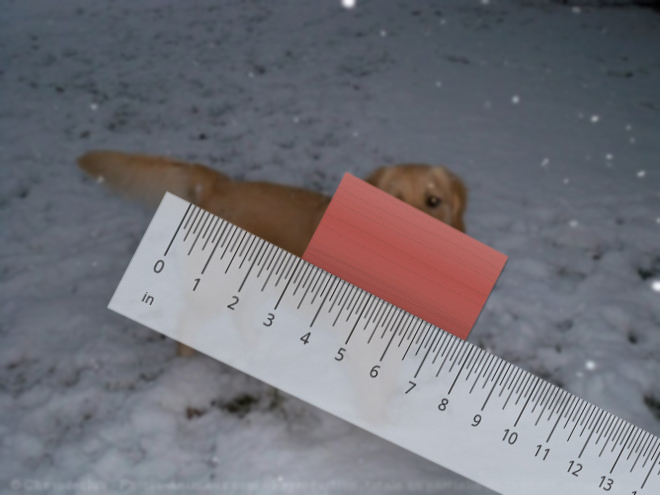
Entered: 4.75; in
